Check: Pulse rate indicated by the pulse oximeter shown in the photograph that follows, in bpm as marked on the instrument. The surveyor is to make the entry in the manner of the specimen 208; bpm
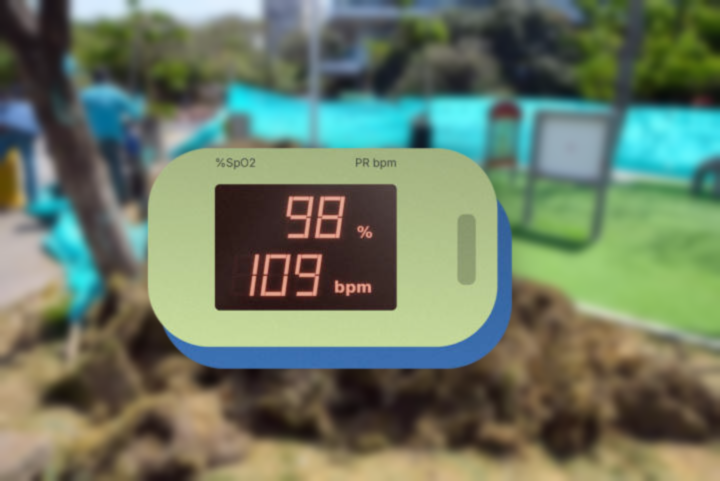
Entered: 109; bpm
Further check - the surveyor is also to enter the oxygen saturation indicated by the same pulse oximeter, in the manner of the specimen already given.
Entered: 98; %
